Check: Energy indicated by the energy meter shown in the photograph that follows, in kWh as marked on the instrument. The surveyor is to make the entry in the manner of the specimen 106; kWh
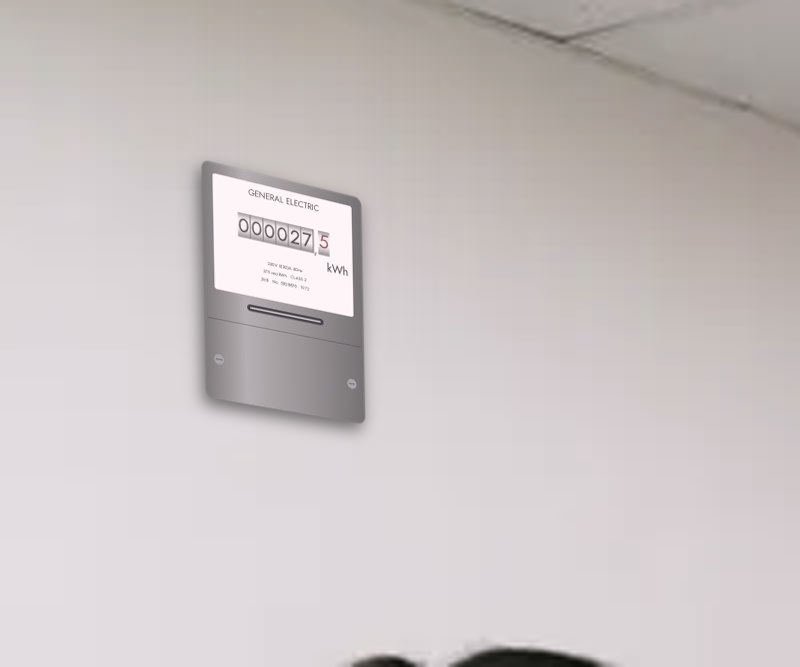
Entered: 27.5; kWh
